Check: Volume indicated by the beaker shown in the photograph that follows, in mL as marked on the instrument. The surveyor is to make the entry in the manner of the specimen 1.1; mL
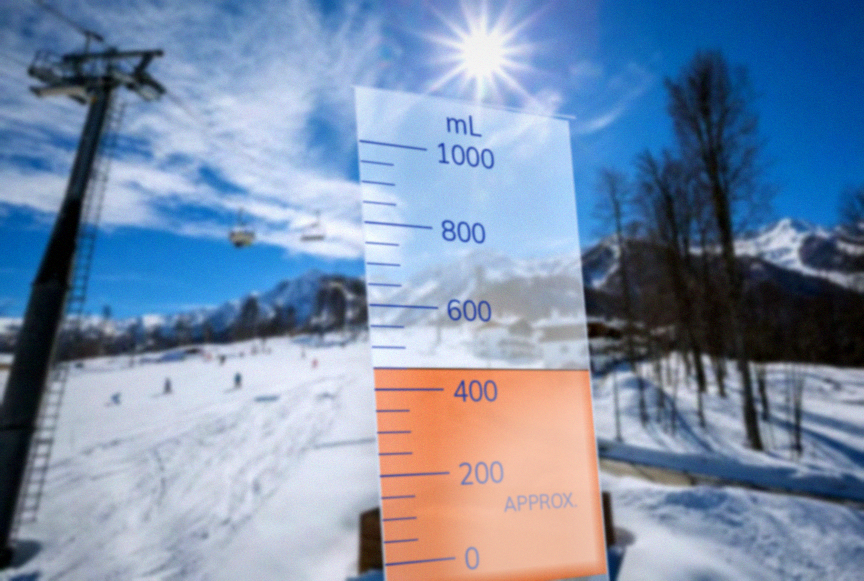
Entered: 450; mL
